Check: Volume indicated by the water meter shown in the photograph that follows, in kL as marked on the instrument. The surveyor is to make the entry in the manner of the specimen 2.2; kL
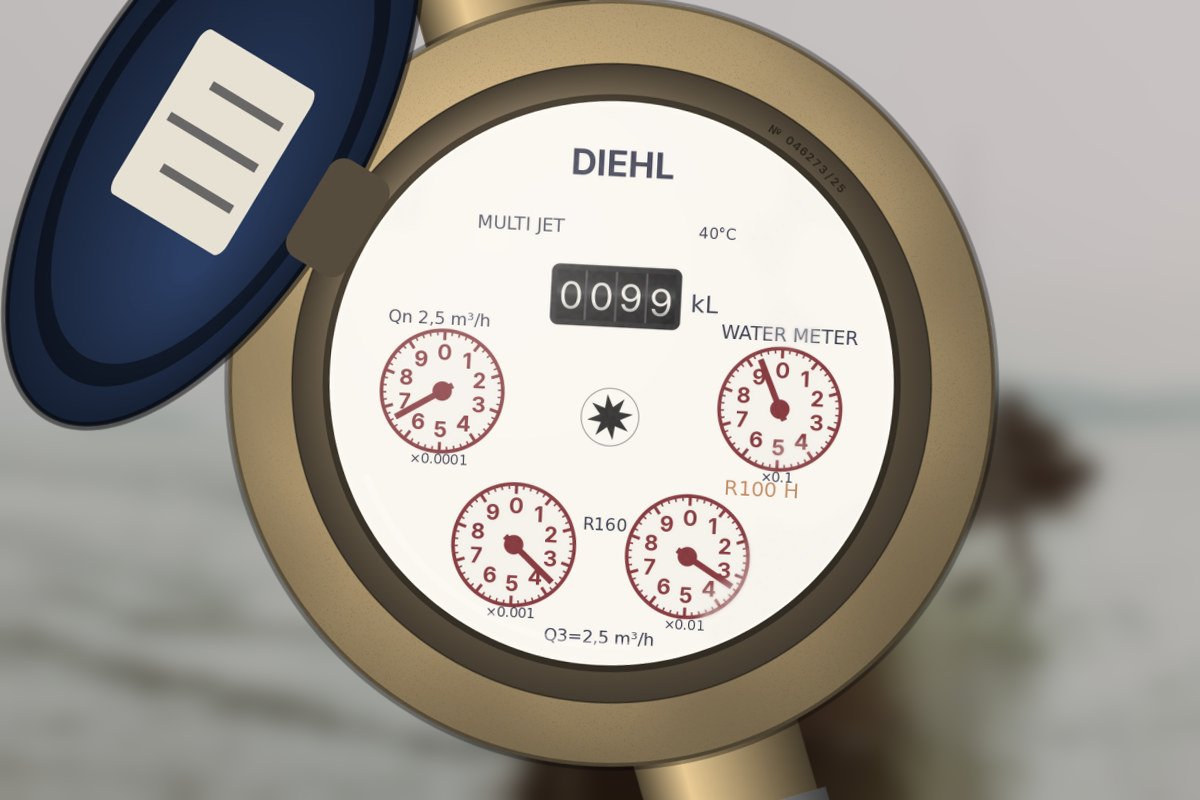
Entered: 98.9336; kL
